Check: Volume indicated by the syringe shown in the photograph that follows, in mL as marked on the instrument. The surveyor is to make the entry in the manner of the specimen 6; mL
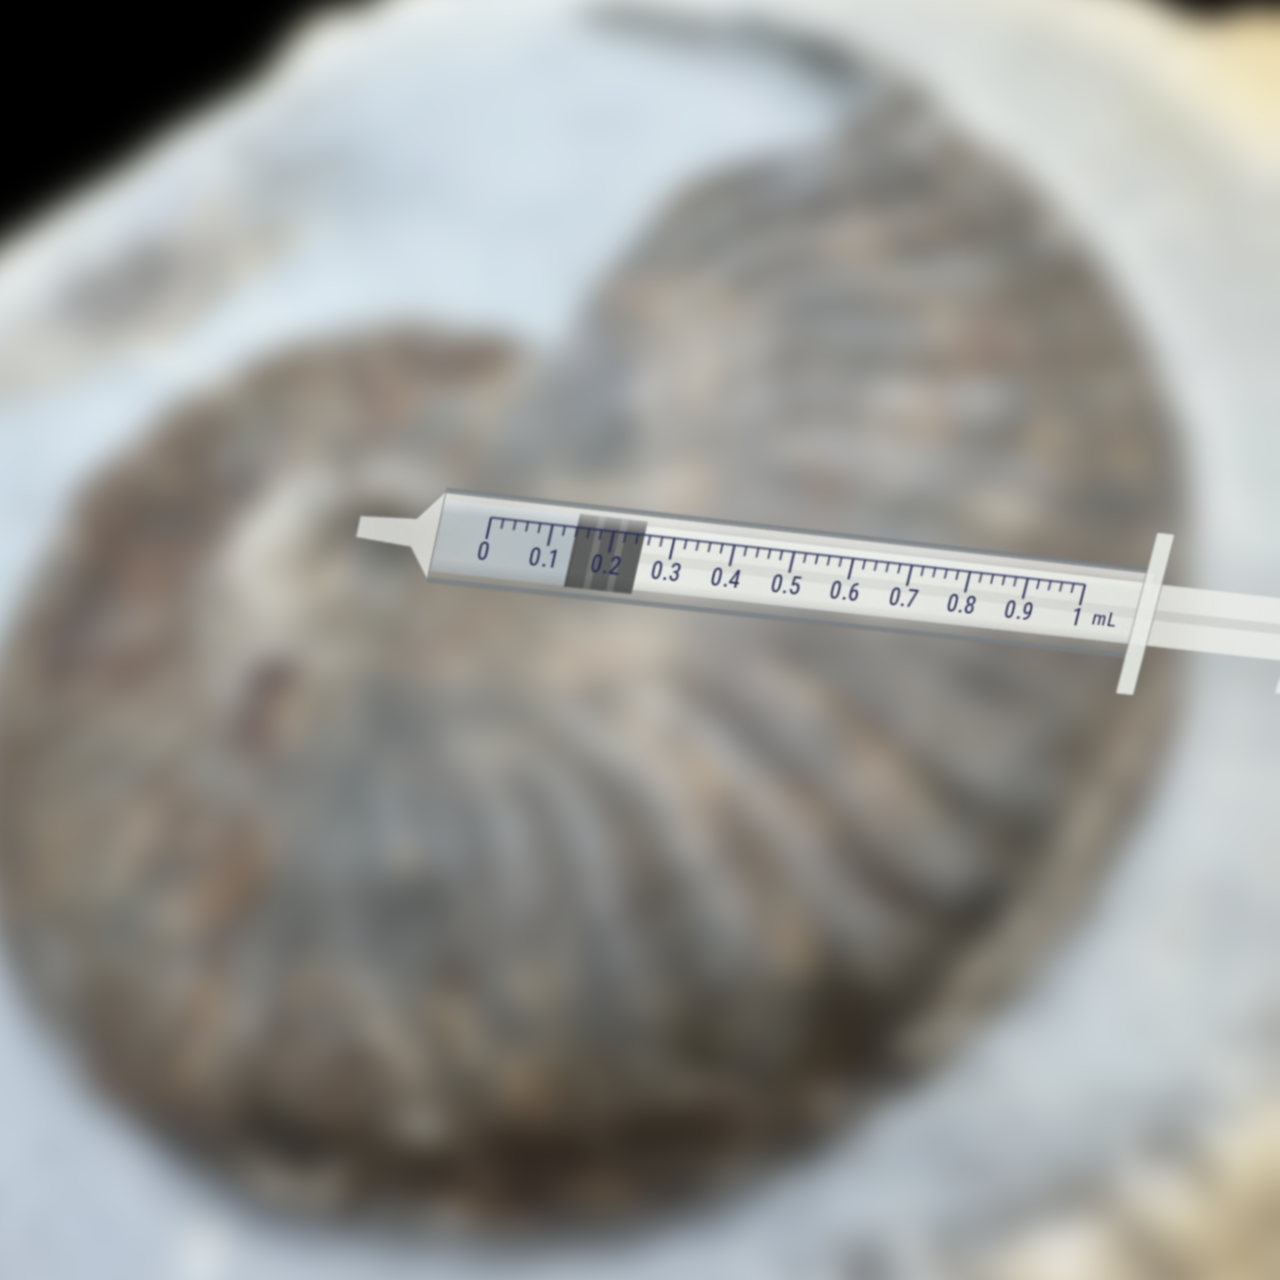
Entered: 0.14; mL
